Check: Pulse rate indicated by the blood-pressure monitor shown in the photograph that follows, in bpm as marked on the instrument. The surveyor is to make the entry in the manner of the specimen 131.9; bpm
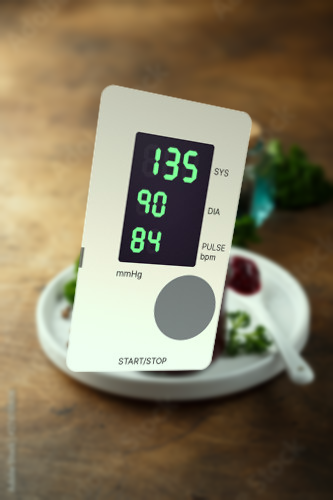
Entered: 84; bpm
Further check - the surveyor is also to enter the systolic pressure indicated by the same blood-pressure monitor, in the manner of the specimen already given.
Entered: 135; mmHg
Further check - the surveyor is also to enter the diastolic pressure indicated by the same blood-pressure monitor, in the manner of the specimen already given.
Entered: 90; mmHg
